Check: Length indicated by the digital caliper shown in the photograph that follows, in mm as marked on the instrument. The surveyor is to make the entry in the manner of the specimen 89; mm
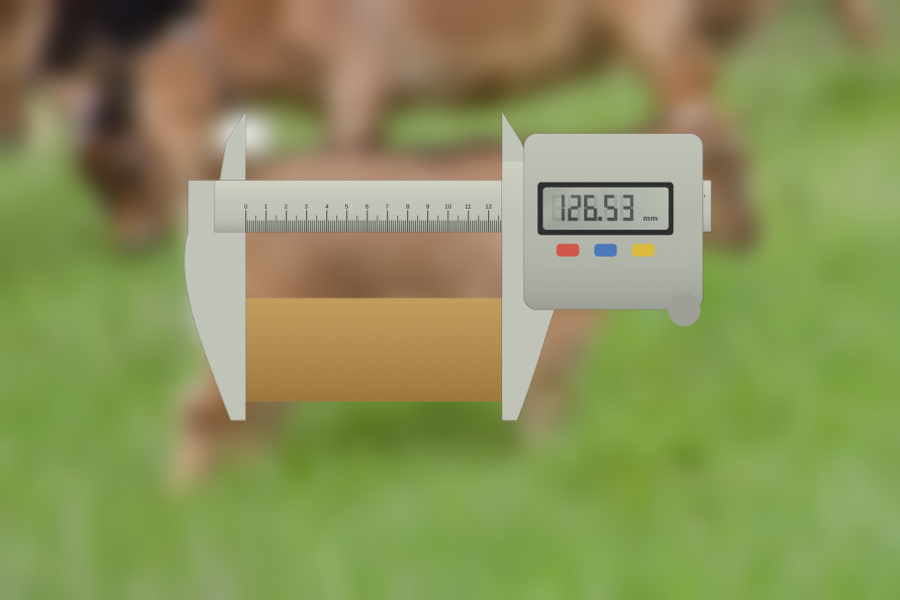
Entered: 126.53; mm
